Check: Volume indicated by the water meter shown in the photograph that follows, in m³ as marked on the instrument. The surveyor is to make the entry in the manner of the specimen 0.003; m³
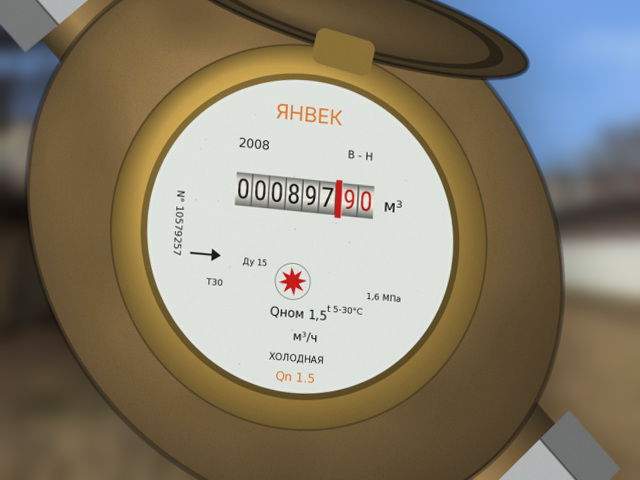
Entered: 897.90; m³
